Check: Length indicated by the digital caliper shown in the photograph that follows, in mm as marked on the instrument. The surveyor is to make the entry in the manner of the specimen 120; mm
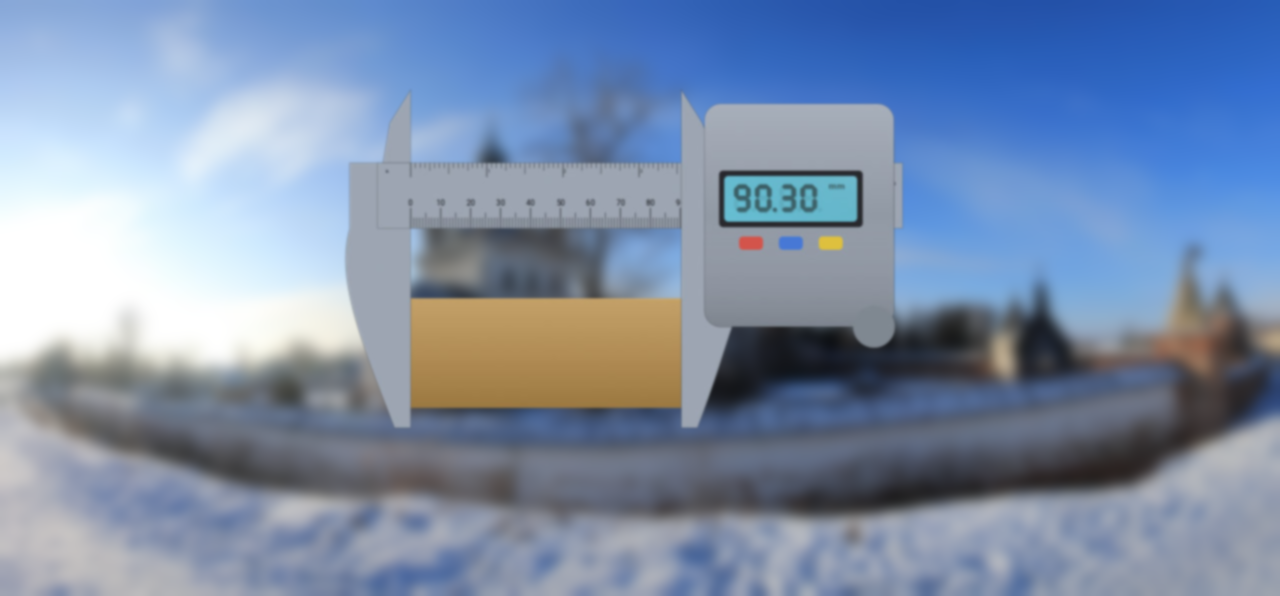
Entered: 90.30; mm
